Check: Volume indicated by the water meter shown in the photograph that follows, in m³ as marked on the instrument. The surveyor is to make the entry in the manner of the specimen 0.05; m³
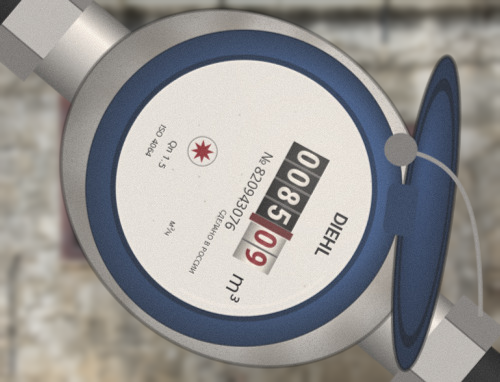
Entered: 85.09; m³
